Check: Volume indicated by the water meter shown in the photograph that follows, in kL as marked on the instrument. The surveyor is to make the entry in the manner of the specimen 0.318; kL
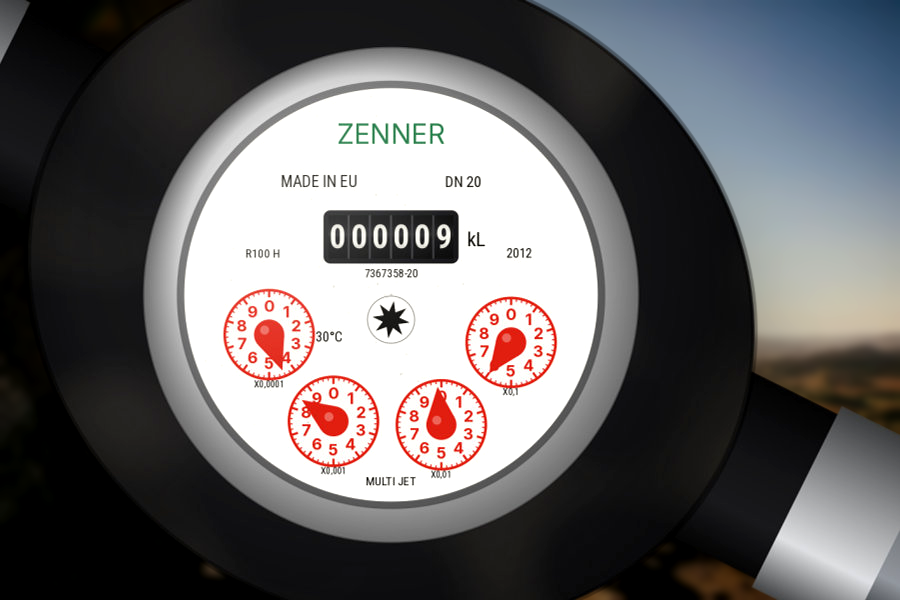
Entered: 9.5984; kL
